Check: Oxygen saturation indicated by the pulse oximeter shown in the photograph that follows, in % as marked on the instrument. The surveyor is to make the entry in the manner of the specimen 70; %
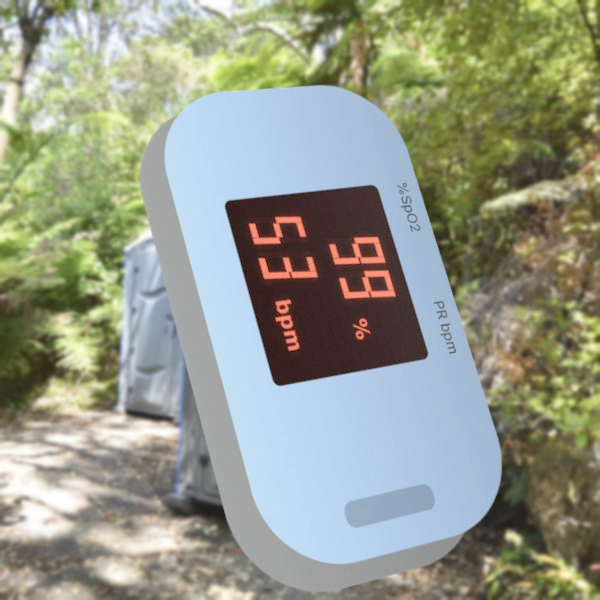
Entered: 99; %
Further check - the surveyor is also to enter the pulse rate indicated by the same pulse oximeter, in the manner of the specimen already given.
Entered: 53; bpm
